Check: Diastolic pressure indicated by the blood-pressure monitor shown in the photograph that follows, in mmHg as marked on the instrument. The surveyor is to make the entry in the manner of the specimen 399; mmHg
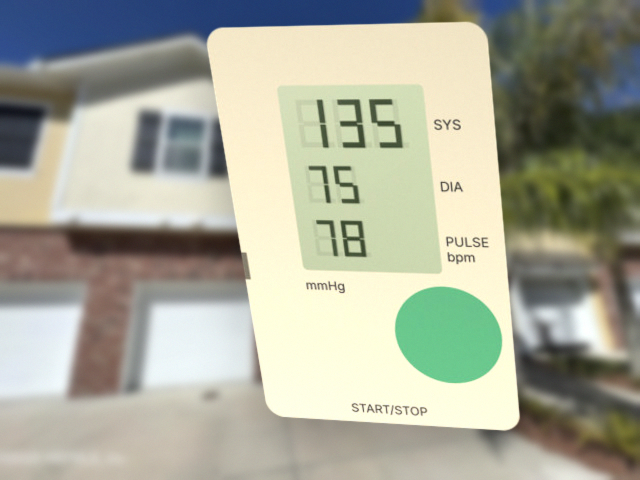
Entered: 75; mmHg
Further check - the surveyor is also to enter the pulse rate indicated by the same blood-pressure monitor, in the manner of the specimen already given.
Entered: 78; bpm
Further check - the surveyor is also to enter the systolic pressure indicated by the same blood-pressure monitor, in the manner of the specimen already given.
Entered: 135; mmHg
